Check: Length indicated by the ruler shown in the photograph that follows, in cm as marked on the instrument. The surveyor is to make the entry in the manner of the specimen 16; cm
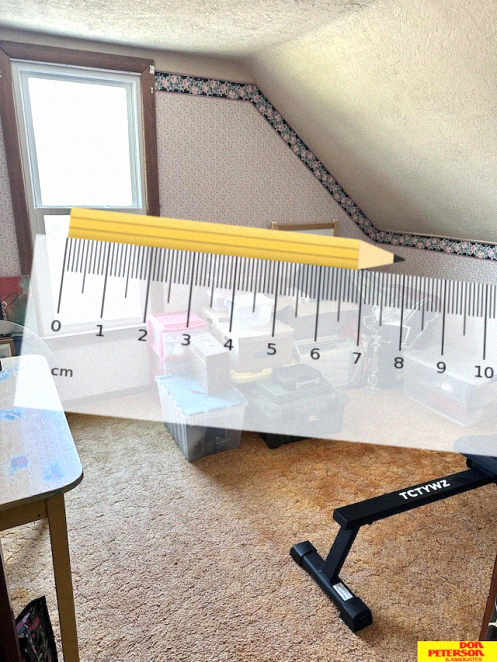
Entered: 8; cm
